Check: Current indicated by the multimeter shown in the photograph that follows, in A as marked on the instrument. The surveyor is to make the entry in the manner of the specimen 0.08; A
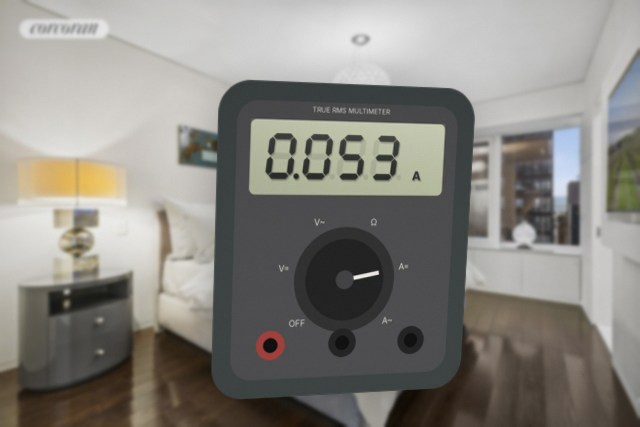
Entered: 0.053; A
